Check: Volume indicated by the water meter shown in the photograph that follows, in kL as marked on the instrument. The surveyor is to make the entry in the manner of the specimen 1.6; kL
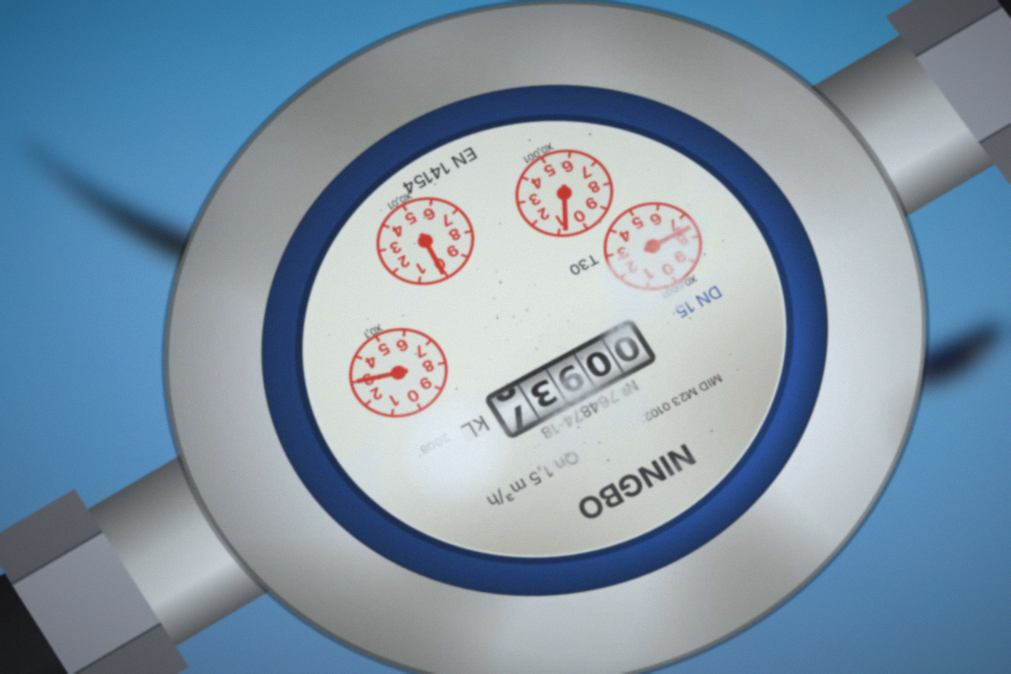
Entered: 937.3007; kL
